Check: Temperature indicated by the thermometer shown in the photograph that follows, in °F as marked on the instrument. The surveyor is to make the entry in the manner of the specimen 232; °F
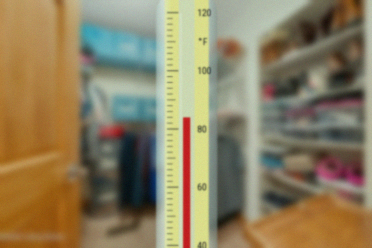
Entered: 84; °F
